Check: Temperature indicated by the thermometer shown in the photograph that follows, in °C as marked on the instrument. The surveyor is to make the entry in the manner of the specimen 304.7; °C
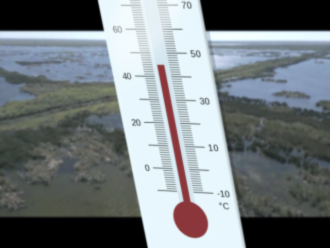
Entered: 45; °C
